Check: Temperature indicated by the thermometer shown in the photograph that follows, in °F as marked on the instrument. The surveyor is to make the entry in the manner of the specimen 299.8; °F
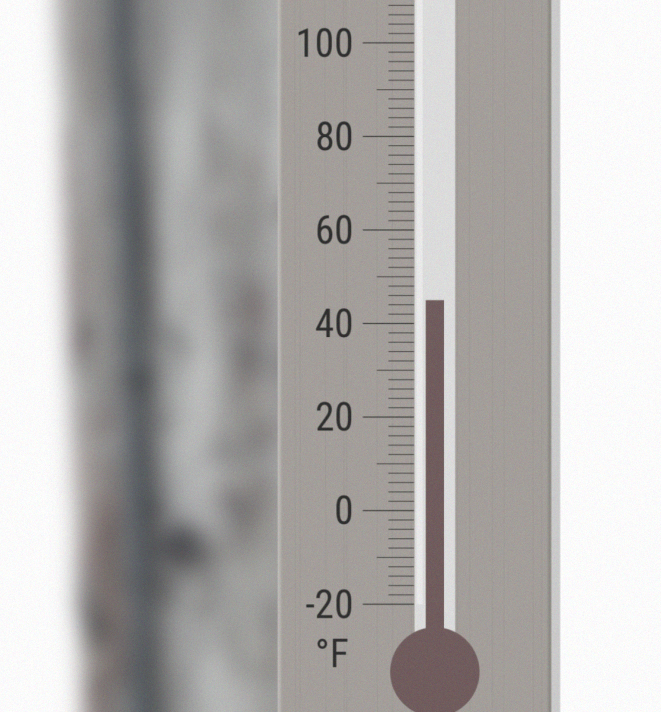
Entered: 45; °F
